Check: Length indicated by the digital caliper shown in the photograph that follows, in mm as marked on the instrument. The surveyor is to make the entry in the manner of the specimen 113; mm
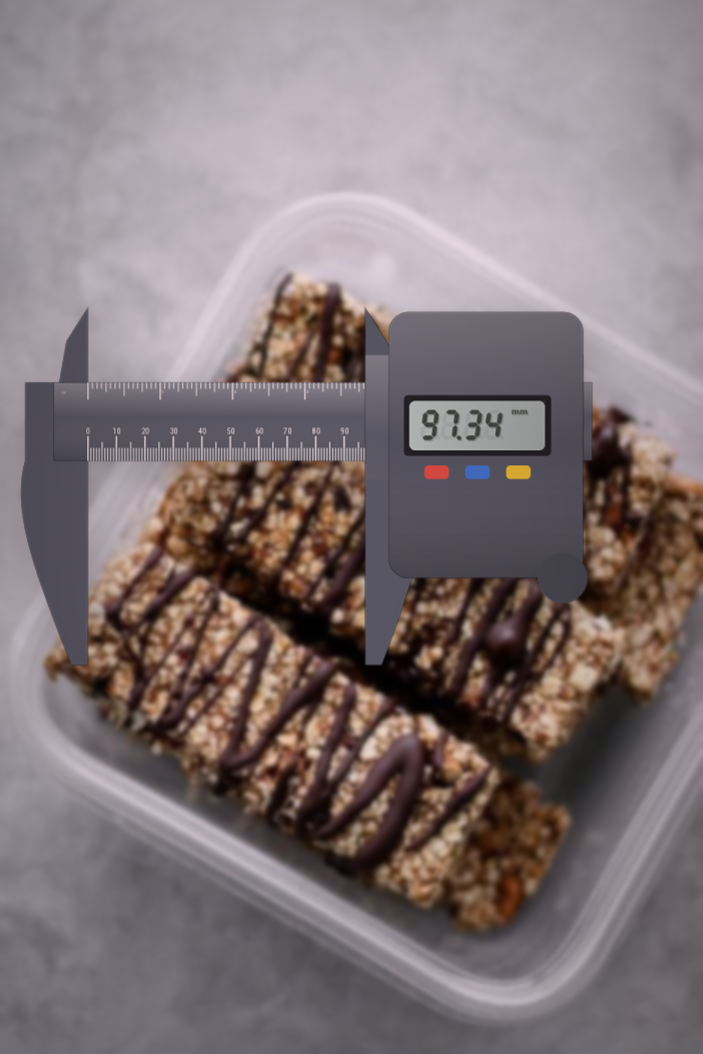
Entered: 97.34; mm
